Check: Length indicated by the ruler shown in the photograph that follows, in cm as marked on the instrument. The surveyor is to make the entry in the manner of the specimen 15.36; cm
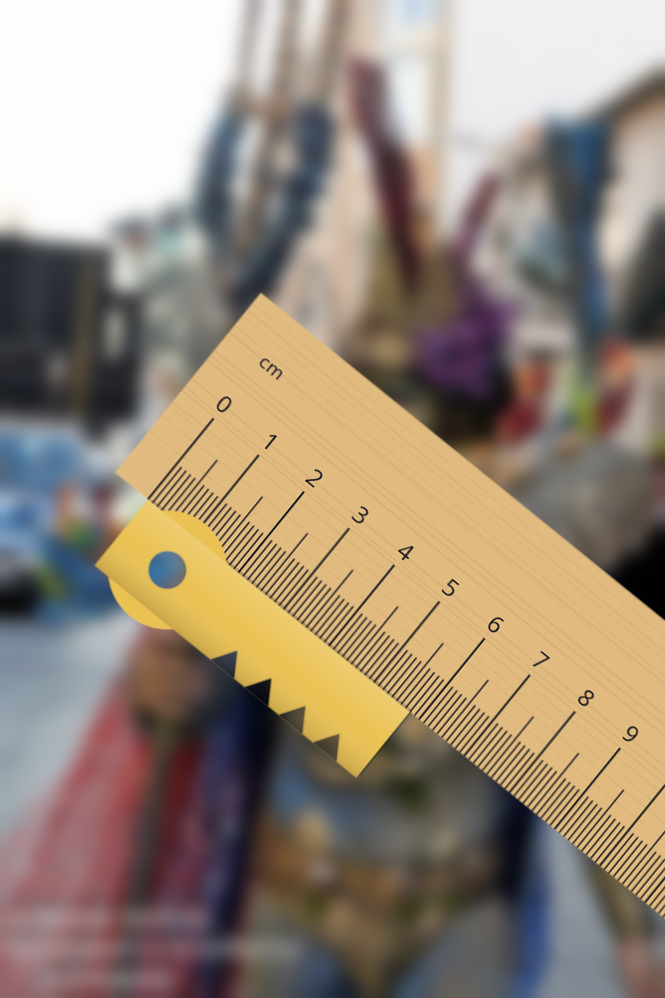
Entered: 5.8; cm
